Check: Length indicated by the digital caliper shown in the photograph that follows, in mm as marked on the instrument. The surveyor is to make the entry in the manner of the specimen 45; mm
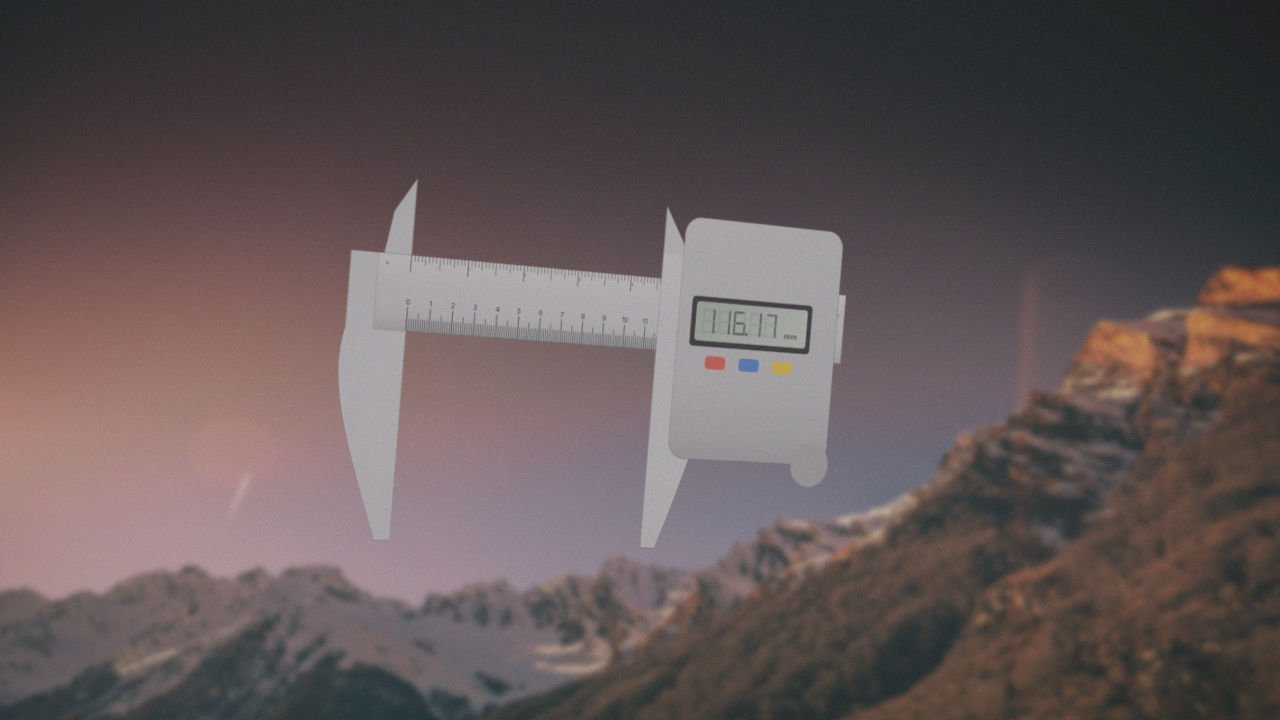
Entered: 116.17; mm
